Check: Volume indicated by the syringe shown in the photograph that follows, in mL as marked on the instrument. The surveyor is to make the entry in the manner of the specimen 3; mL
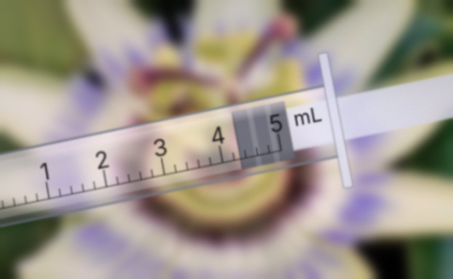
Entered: 4.3; mL
